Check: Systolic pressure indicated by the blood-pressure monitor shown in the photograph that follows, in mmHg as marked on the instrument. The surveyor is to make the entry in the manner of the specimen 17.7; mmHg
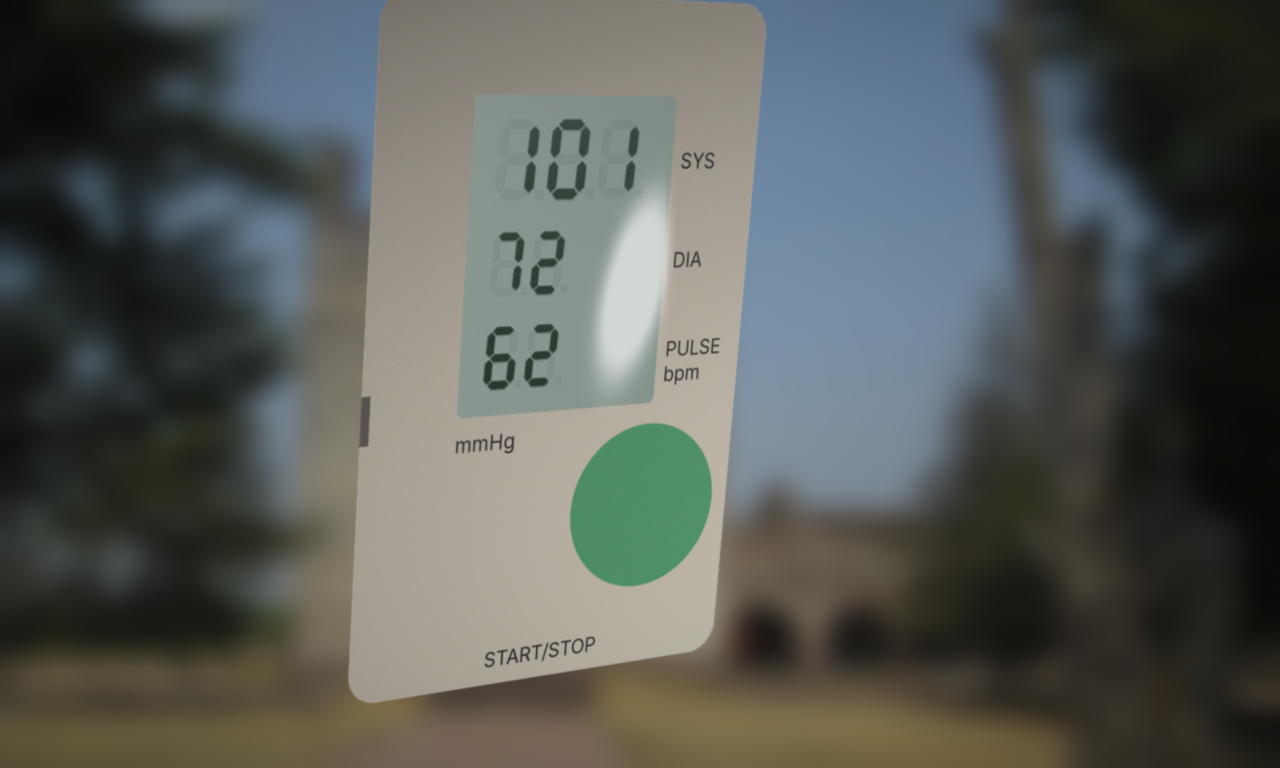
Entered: 101; mmHg
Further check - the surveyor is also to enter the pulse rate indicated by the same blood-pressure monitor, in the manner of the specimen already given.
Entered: 62; bpm
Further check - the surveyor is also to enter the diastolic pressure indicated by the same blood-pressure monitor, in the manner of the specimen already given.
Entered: 72; mmHg
